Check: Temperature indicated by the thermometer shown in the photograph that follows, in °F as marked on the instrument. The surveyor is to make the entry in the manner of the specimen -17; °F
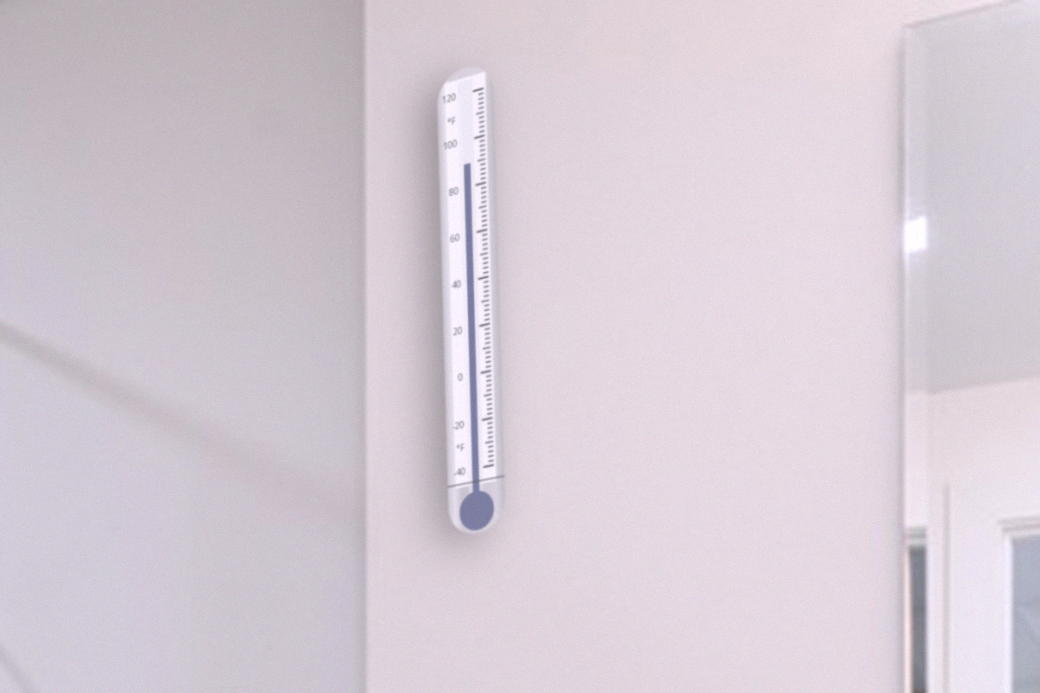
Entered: 90; °F
